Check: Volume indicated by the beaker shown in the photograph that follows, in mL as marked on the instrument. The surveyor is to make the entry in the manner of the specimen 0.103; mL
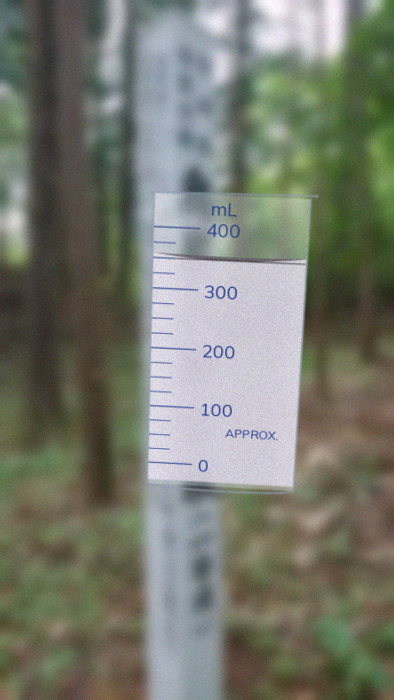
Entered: 350; mL
